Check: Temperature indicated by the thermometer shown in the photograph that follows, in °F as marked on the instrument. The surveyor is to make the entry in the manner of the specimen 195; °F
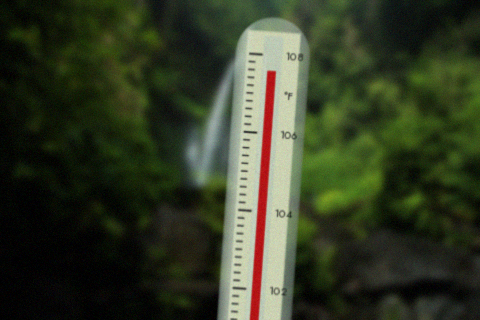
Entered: 107.6; °F
